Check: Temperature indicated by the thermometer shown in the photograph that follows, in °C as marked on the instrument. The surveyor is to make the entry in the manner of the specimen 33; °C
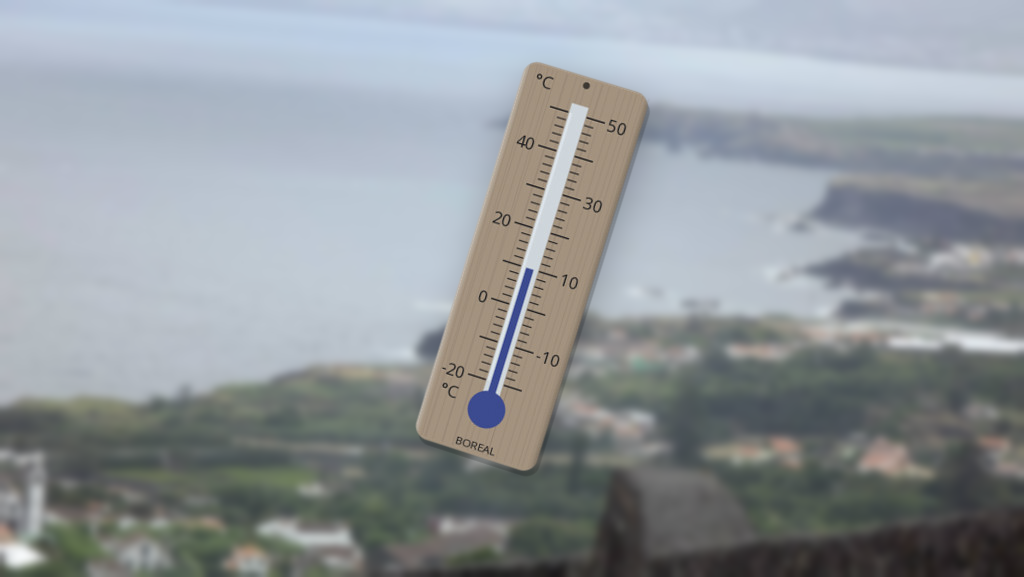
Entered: 10; °C
